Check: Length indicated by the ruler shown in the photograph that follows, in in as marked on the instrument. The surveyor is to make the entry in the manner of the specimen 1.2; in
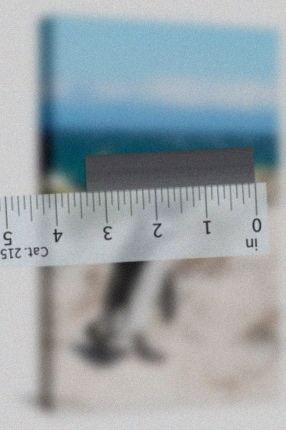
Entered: 3.375; in
